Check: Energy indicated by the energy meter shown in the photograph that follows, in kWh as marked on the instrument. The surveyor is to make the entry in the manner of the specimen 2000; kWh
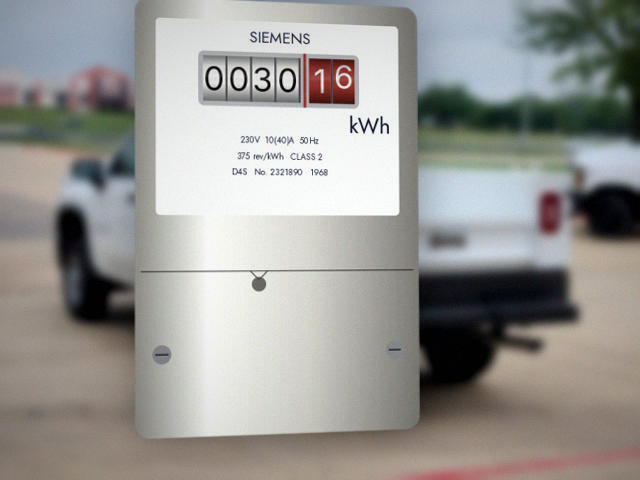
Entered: 30.16; kWh
